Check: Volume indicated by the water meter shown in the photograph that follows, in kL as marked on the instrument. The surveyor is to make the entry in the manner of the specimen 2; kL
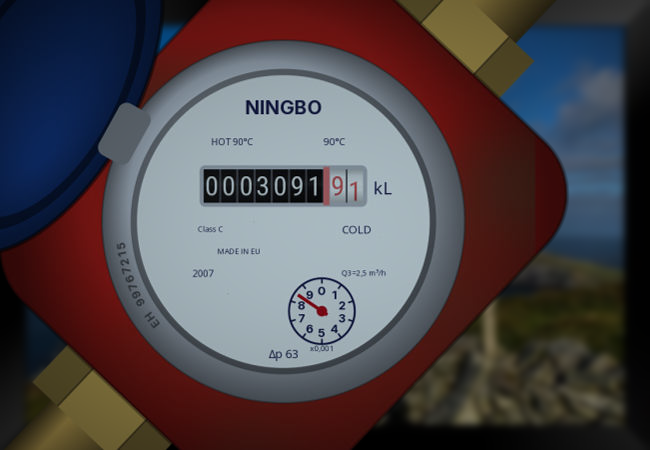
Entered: 3091.908; kL
